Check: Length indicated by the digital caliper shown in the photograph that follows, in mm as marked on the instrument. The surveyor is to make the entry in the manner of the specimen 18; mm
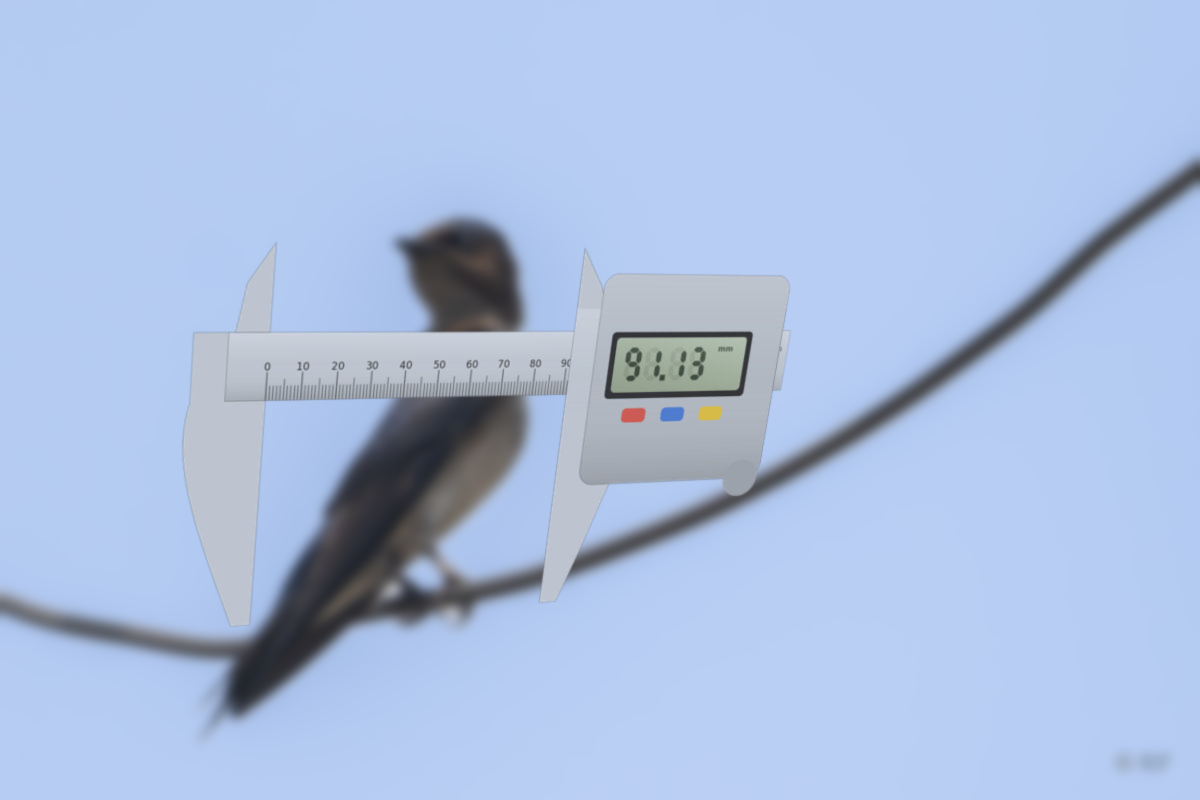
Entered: 91.13; mm
